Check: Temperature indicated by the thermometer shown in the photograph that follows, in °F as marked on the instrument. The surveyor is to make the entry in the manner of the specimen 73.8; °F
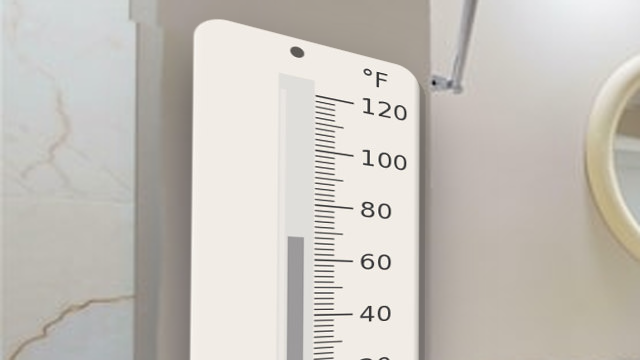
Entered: 68; °F
